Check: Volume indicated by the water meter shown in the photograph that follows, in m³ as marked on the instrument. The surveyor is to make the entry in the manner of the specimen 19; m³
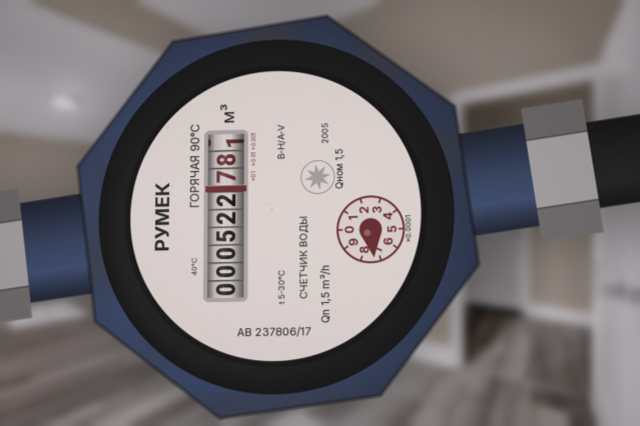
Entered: 522.7807; m³
